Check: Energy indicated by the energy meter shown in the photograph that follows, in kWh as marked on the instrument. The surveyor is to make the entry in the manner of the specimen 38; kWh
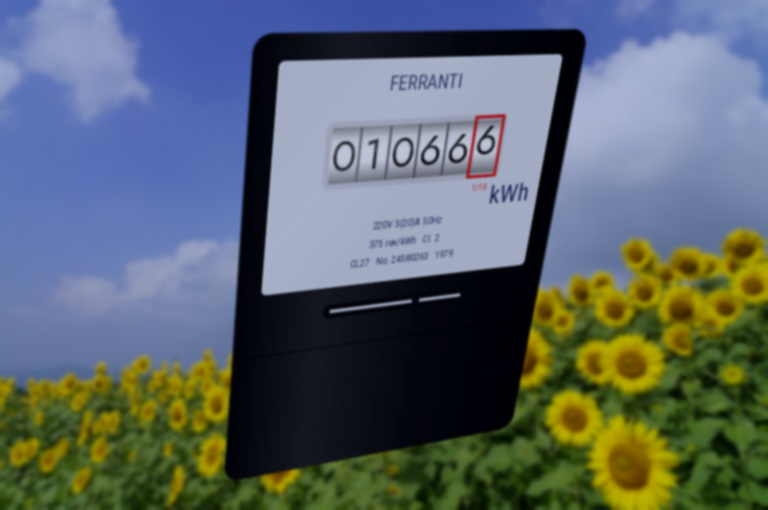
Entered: 1066.6; kWh
